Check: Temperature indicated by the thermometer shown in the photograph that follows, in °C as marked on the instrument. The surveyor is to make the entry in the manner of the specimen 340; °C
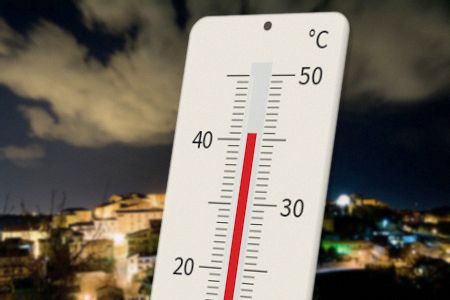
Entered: 41; °C
